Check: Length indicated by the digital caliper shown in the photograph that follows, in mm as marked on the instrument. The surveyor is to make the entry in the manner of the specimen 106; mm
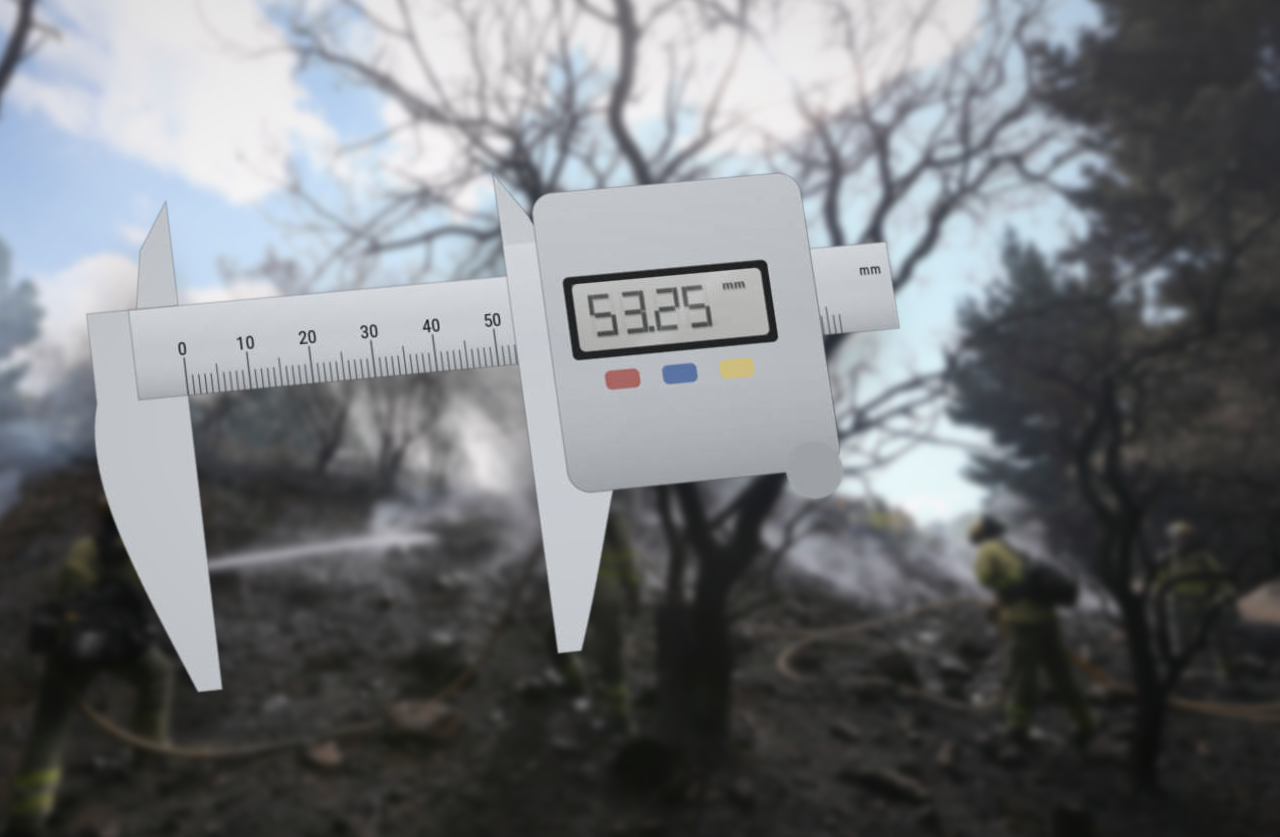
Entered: 53.25; mm
